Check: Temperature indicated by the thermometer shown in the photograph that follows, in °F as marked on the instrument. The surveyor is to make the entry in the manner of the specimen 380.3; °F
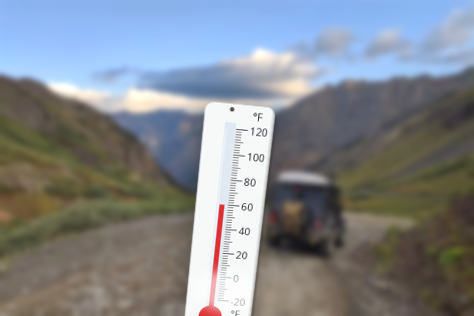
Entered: 60; °F
